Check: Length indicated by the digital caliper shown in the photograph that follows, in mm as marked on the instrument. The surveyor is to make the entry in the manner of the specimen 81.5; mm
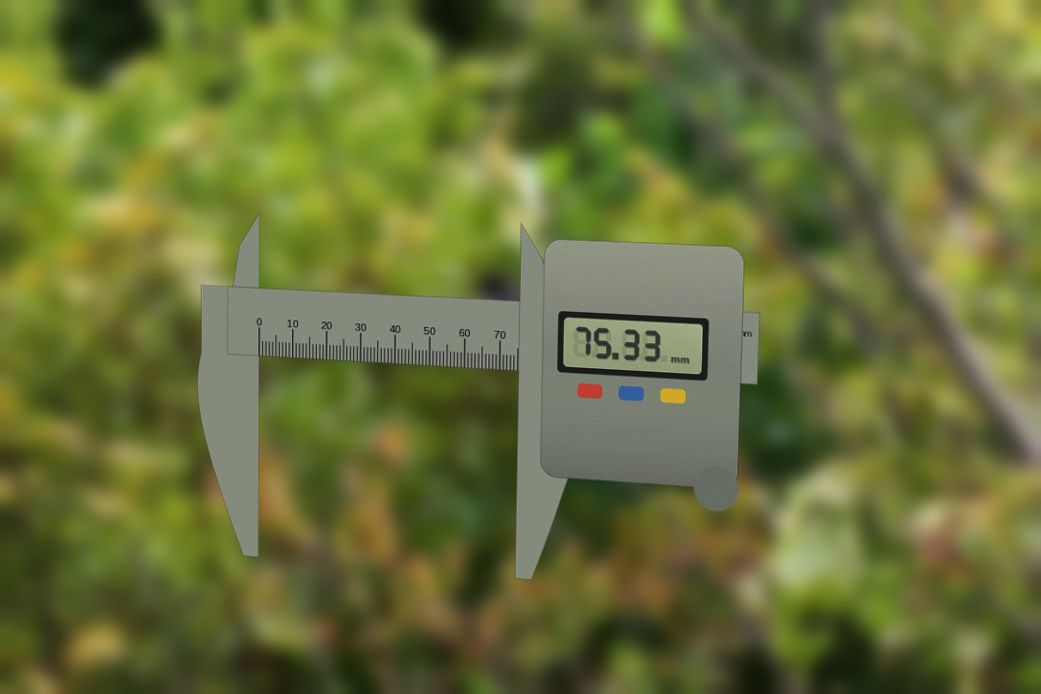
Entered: 75.33; mm
